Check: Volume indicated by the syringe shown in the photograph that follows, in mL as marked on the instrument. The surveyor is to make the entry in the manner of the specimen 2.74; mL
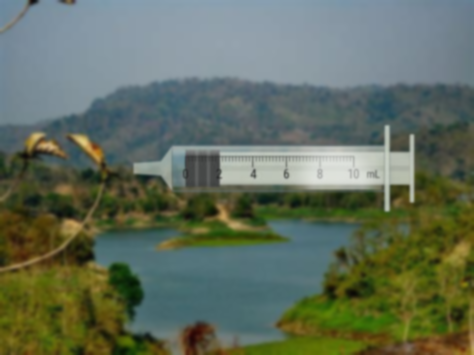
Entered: 0; mL
